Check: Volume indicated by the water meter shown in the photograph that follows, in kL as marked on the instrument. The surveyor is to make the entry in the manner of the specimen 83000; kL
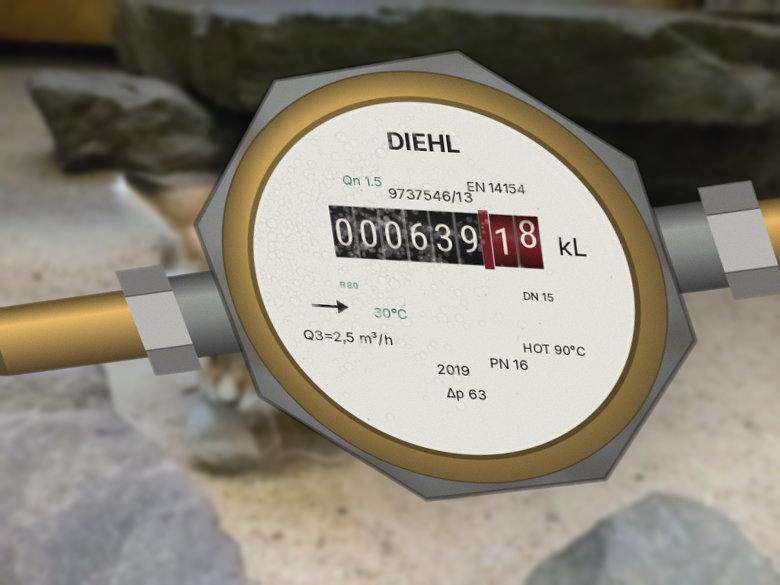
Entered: 639.18; kL
